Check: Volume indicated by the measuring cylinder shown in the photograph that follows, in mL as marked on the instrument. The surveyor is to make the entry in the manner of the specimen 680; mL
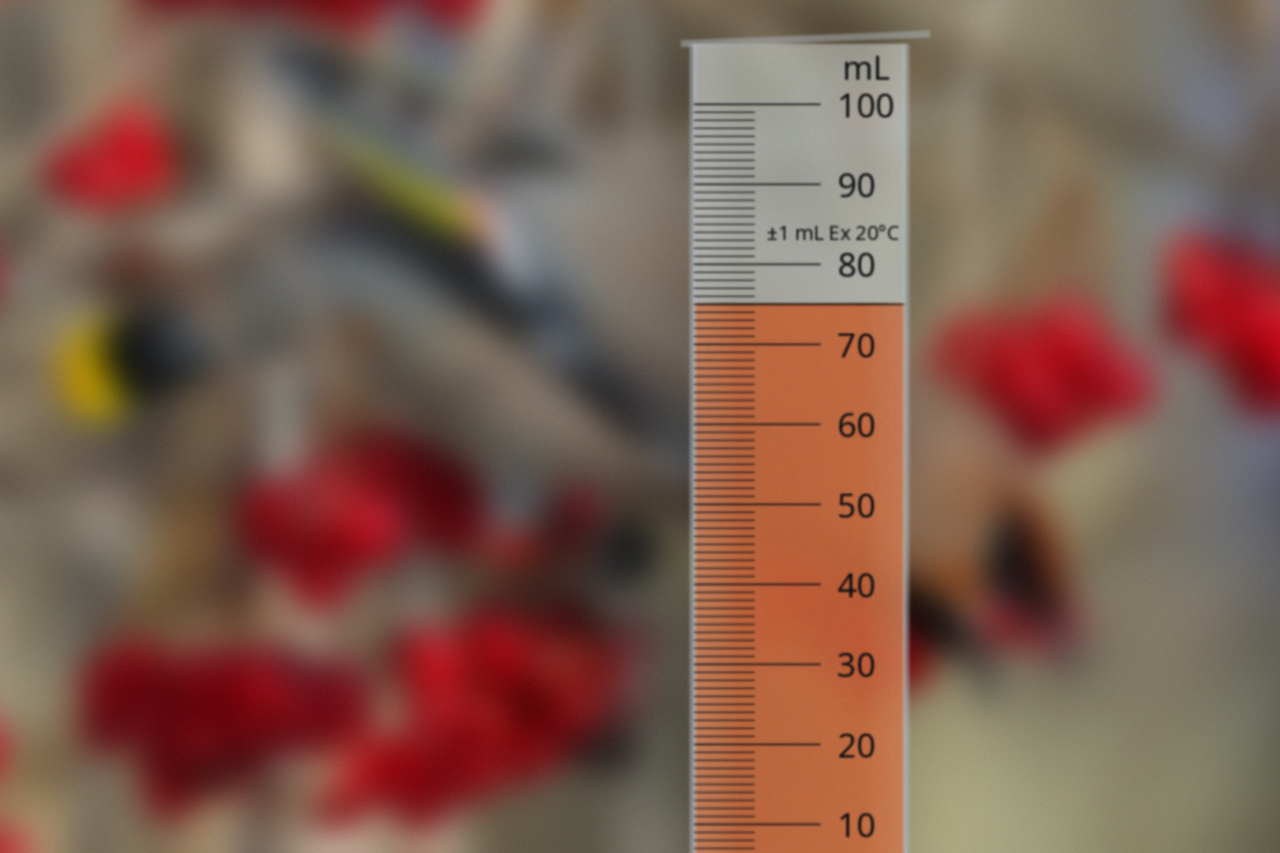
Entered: 75; mL
